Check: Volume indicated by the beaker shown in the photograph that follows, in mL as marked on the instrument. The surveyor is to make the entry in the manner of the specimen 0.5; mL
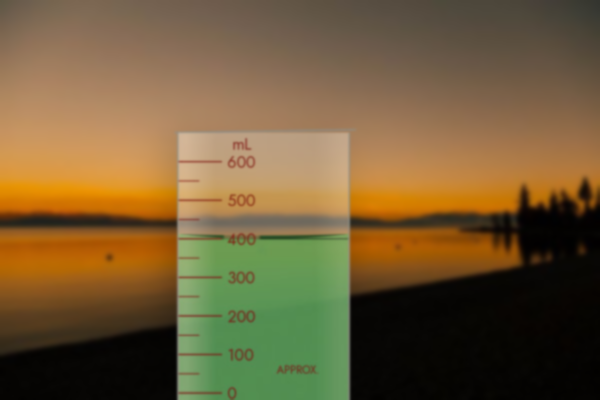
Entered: 400; mL
